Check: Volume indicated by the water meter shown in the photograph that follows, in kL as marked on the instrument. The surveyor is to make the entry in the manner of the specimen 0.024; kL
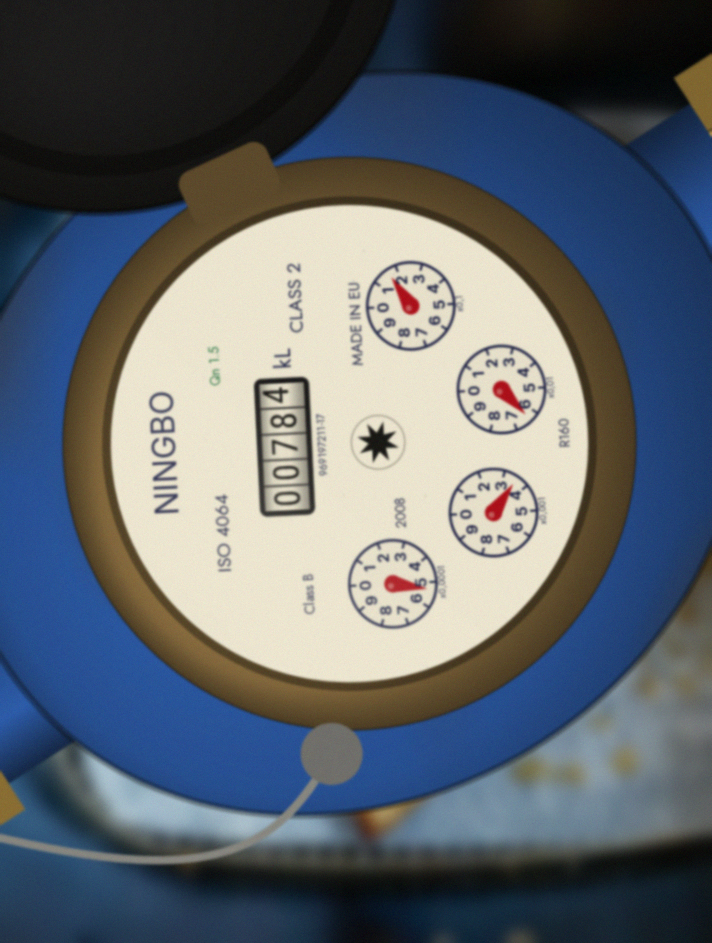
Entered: 784.1635; kL
